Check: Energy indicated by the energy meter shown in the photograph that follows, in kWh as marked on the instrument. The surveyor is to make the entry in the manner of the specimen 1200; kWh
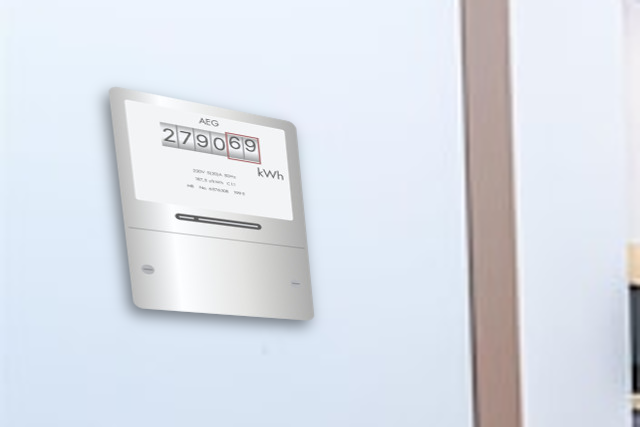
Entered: 2790.69; kWh
